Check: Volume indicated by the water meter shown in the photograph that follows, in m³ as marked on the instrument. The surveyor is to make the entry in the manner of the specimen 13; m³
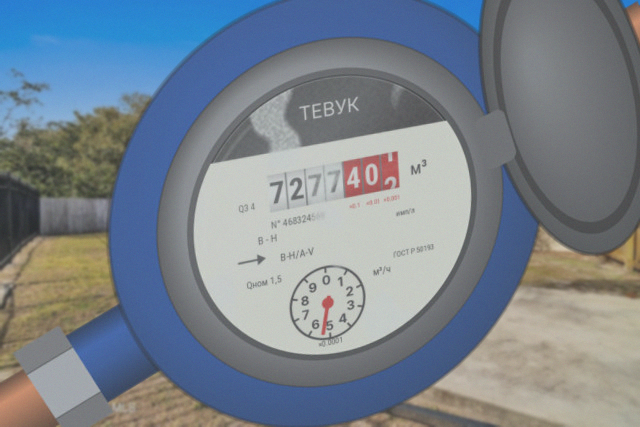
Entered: 7277.4015; m³
